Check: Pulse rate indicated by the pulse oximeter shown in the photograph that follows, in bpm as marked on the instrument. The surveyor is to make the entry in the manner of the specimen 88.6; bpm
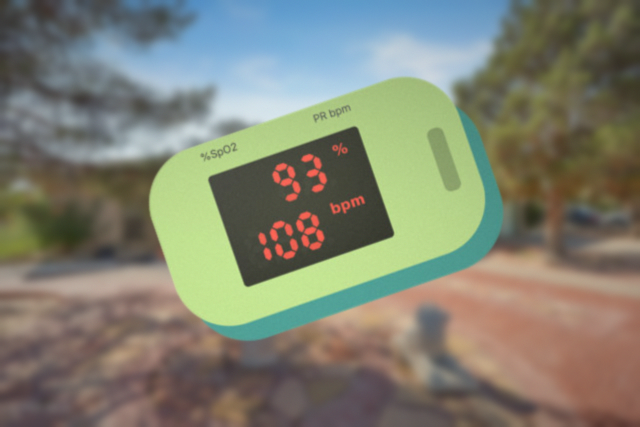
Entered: 108; bpm
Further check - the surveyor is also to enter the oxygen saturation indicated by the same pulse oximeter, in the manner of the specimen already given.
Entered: 93; %
